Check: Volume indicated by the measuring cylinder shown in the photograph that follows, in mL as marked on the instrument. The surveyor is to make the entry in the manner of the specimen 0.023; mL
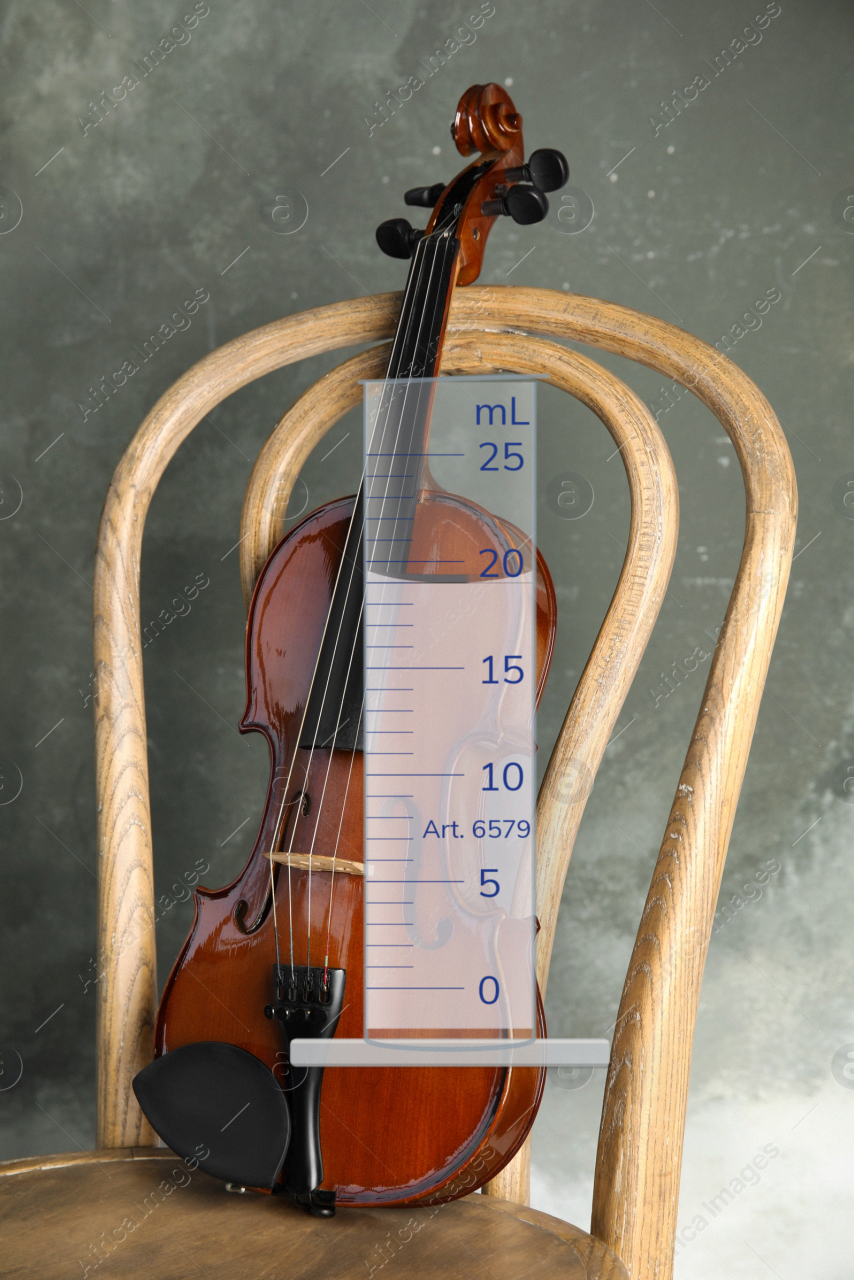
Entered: 19; mL
